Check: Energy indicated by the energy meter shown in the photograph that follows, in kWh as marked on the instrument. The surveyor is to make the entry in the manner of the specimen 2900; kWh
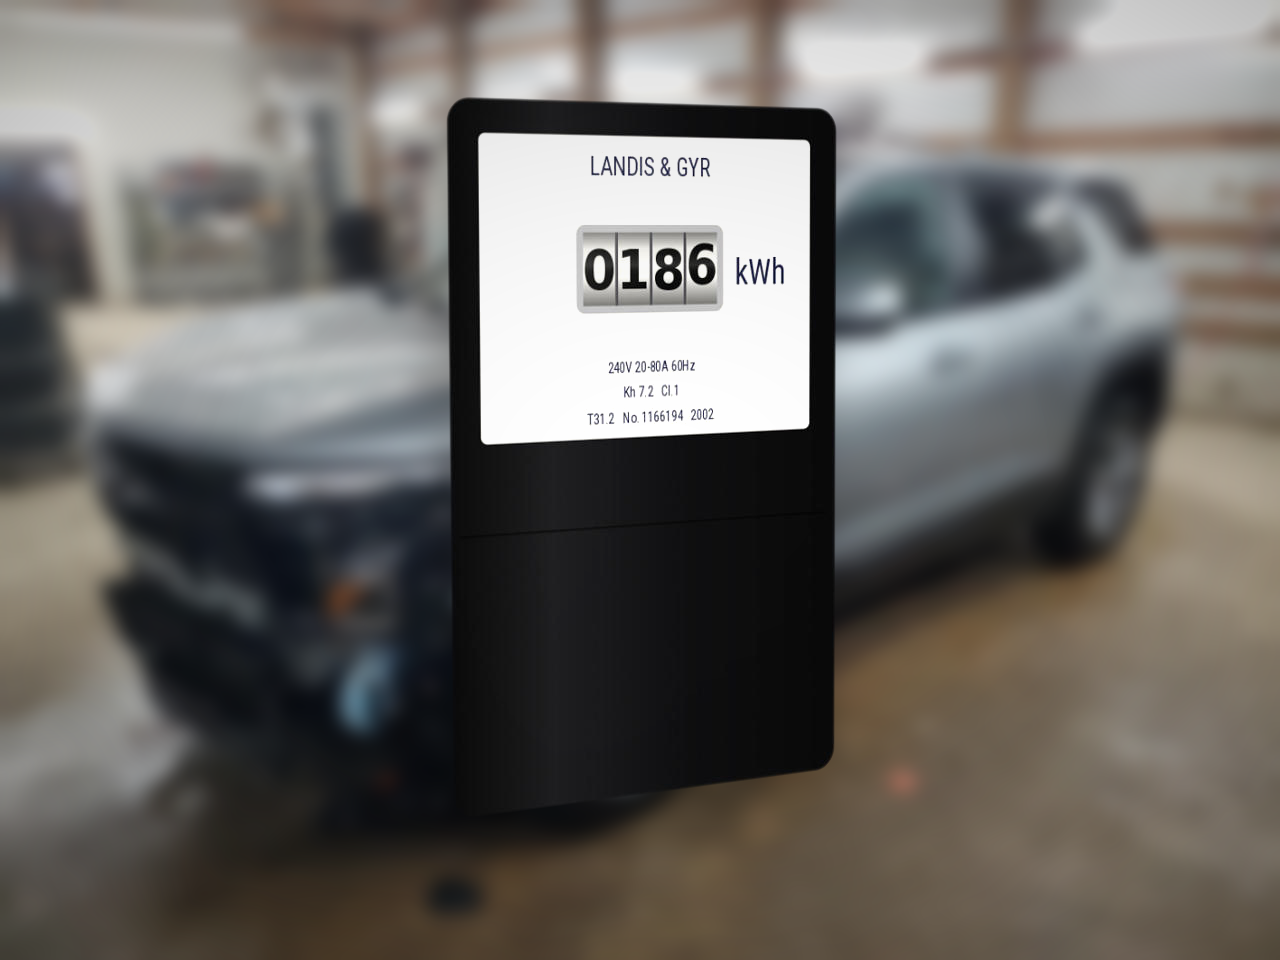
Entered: 186; kWh
